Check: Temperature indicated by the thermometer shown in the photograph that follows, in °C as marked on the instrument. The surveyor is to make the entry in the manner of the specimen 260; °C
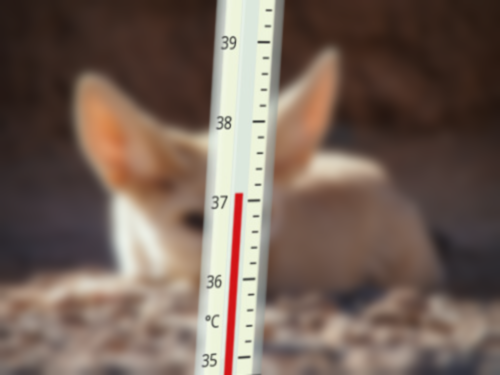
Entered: 37.1; °C
